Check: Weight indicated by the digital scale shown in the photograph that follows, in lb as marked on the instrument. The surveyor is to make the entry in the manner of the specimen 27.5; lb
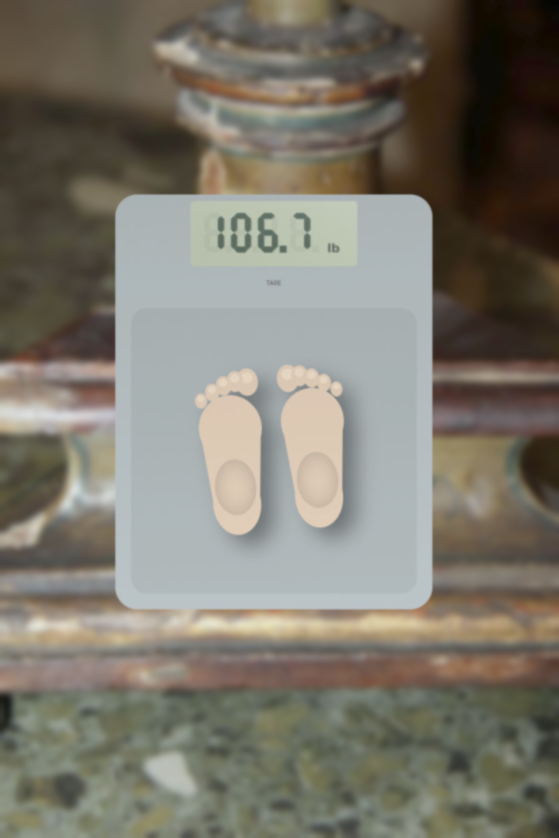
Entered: 106.7; lb
